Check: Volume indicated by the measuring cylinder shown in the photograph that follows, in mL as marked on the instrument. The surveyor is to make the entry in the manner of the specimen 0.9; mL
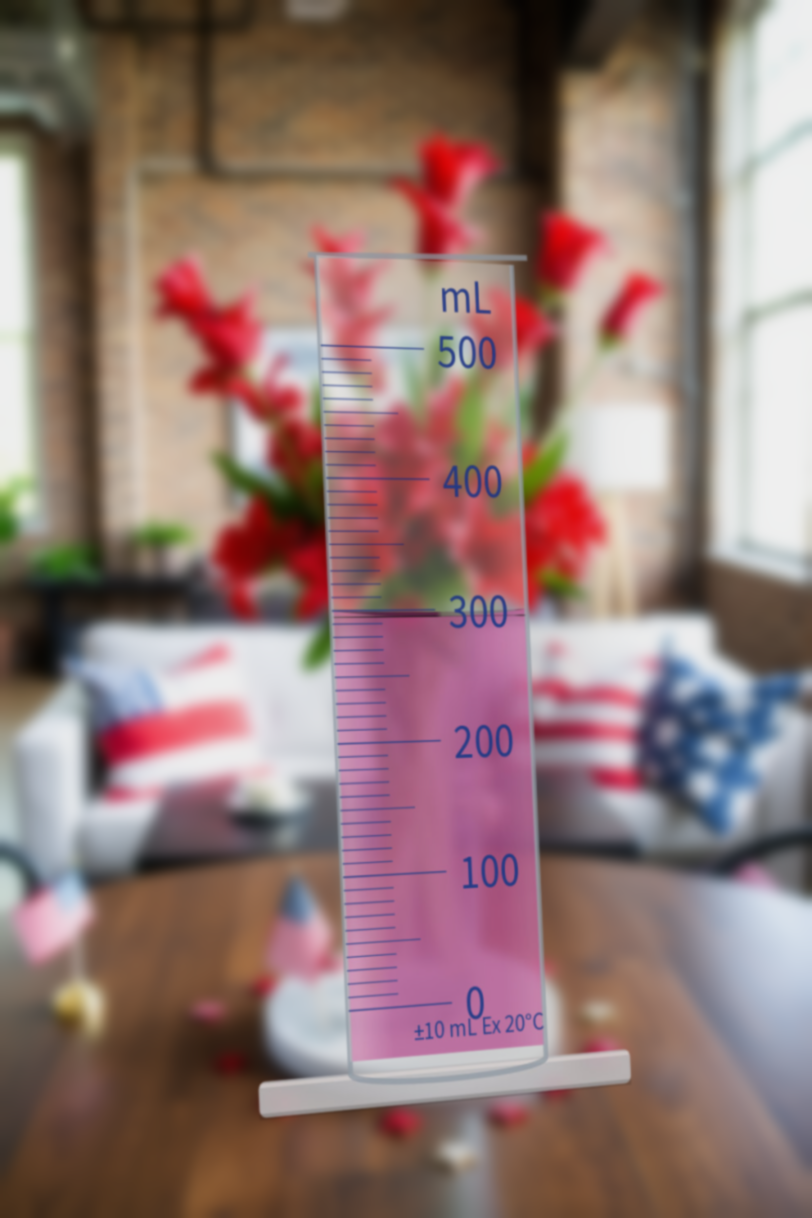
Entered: 295; mL
